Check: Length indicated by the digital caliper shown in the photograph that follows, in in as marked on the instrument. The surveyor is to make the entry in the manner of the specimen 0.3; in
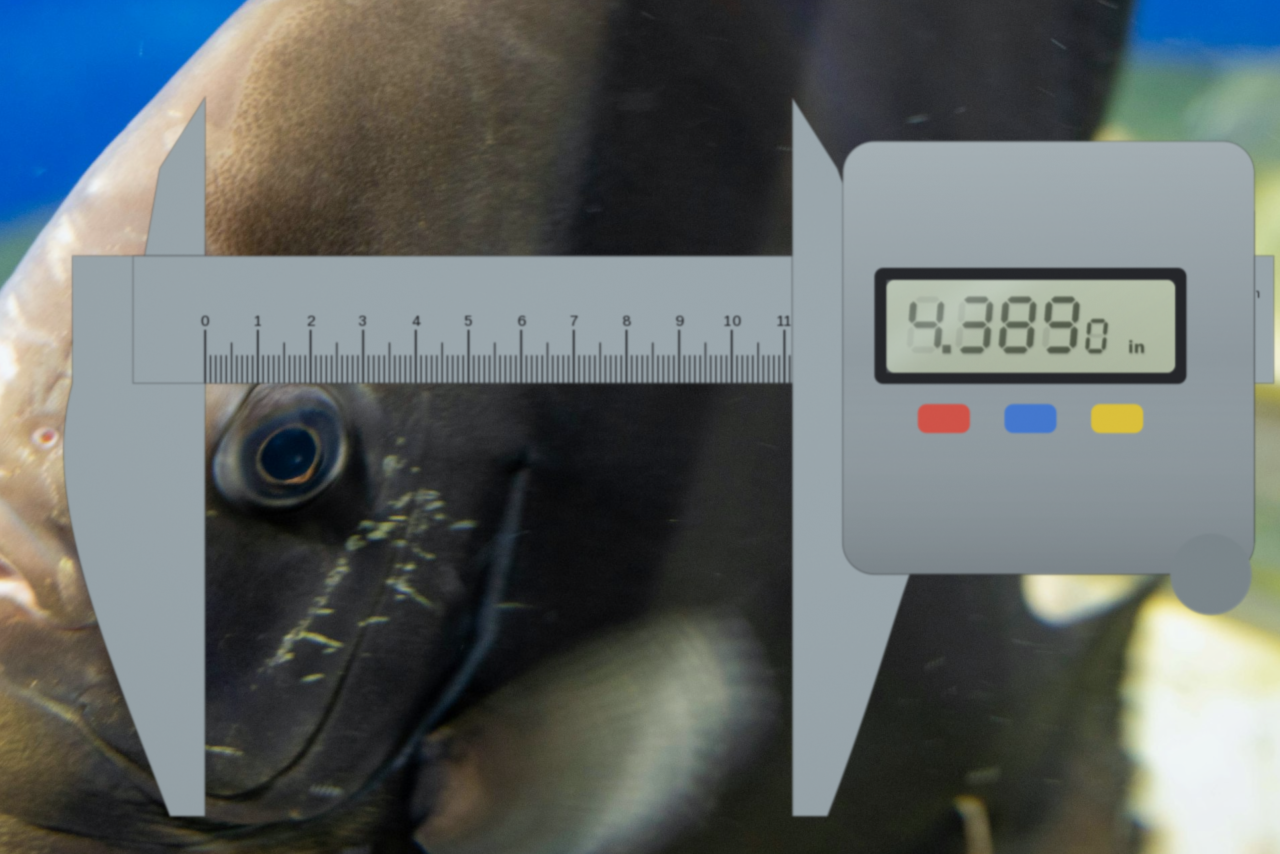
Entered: 4.3890; in
